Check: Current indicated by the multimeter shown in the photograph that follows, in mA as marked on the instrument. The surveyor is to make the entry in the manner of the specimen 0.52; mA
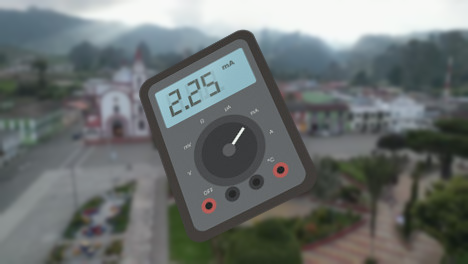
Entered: 2.25; mA
